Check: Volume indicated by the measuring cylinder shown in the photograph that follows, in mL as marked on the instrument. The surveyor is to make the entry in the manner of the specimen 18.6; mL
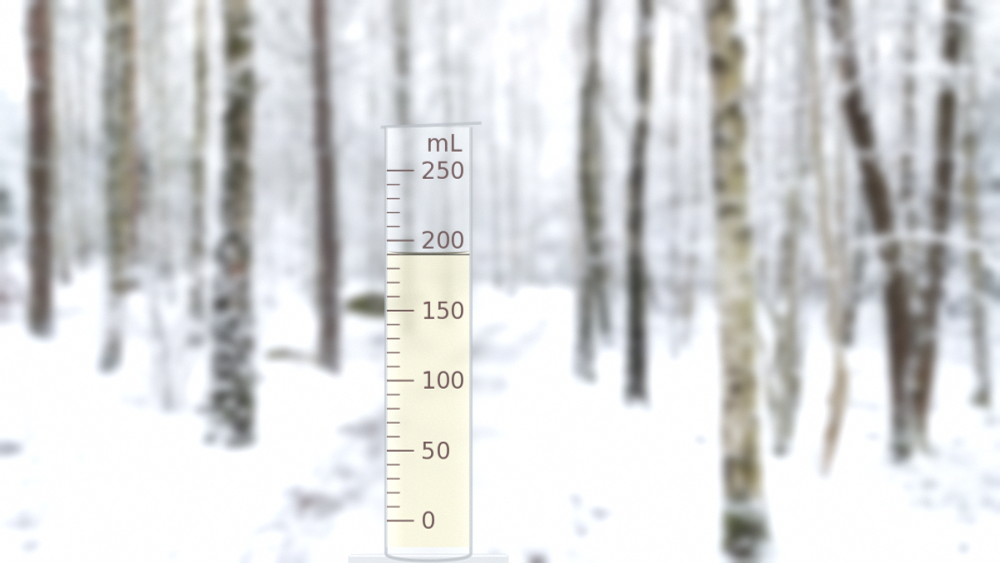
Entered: 190; mL
